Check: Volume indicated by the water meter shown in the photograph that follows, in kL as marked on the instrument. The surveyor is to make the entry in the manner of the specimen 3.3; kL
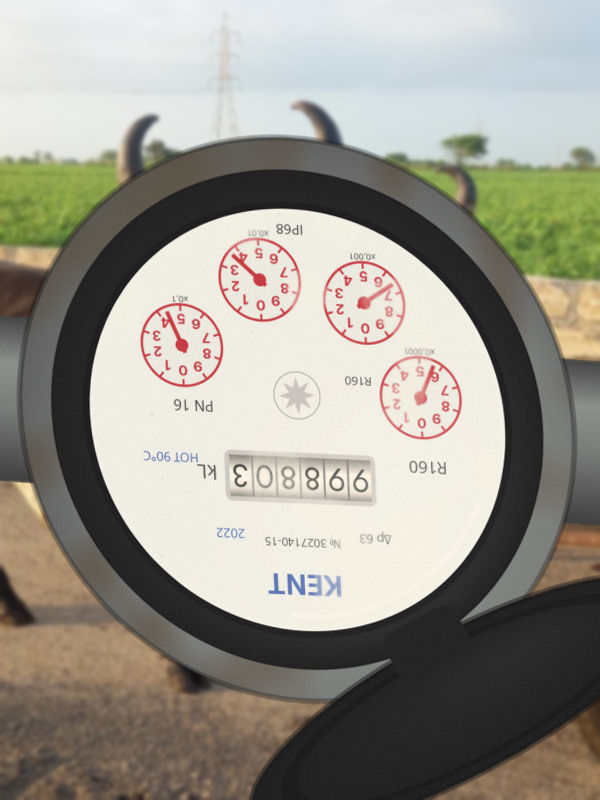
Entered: 998803.4365; kL
